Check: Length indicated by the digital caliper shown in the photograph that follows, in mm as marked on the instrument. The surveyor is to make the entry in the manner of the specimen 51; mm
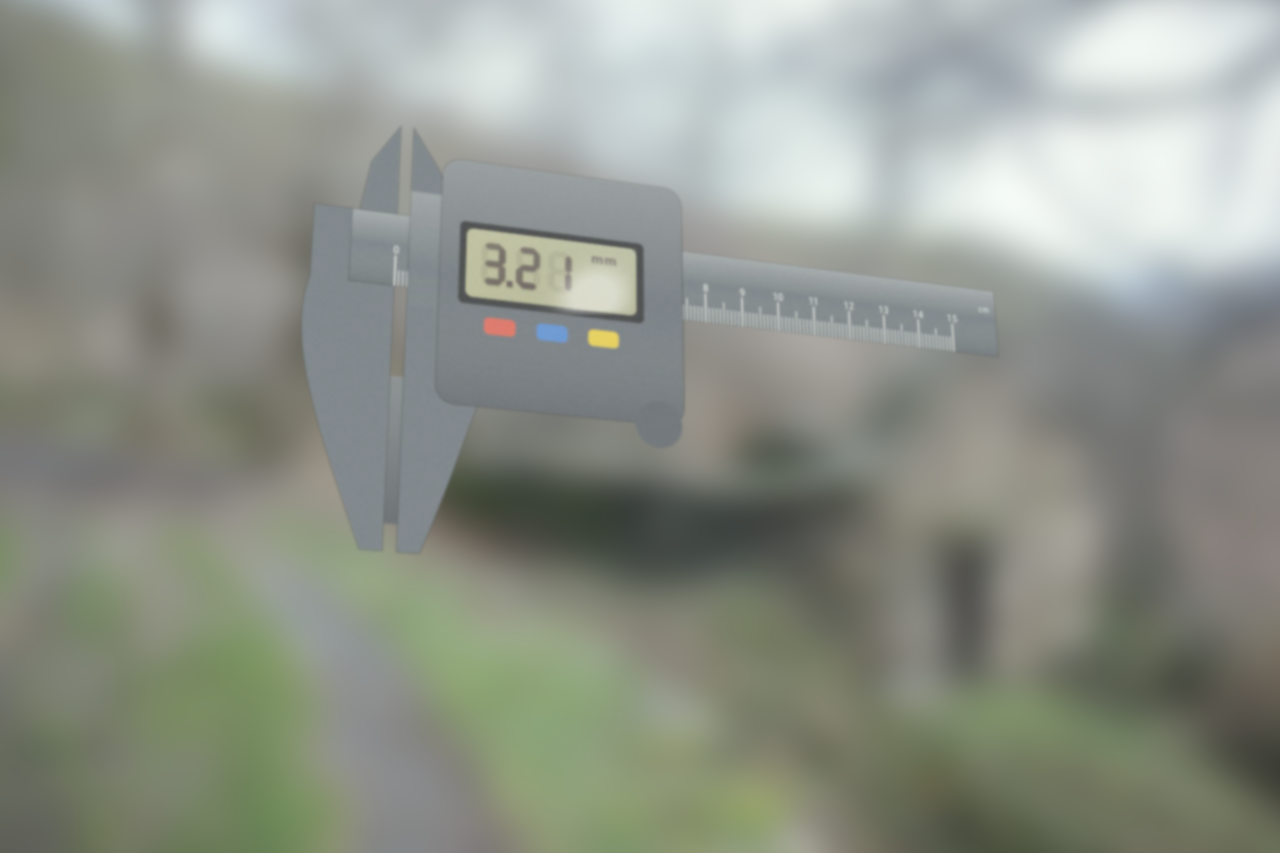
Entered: 3.21; mm
